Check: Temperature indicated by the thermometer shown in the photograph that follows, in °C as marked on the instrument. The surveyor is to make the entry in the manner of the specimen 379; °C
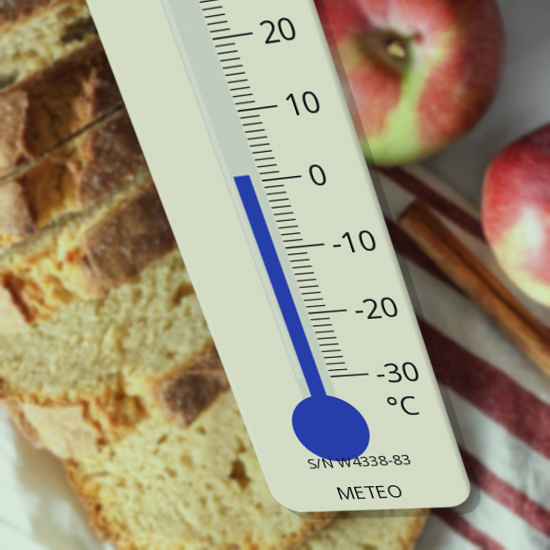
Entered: 1; °C
